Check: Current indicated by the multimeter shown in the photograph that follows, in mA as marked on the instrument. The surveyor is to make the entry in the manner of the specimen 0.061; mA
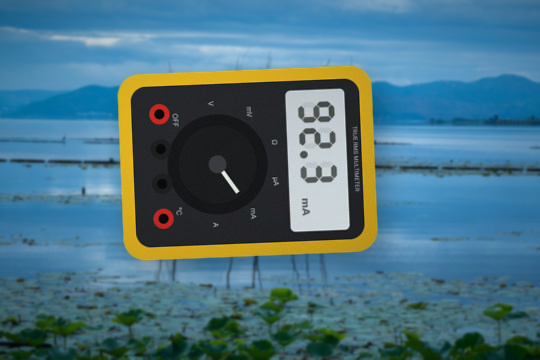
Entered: 92.3; mA
